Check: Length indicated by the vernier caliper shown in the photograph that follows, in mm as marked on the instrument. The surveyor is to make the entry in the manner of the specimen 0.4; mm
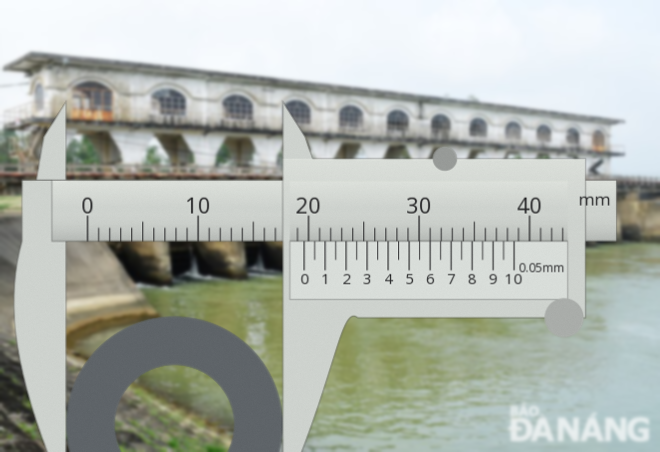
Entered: 19.6; mm
